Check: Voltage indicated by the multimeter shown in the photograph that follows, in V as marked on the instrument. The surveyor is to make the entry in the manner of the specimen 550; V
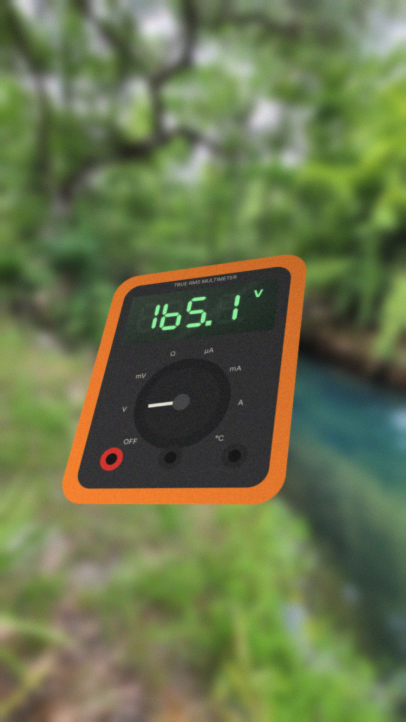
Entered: 165.1; V
